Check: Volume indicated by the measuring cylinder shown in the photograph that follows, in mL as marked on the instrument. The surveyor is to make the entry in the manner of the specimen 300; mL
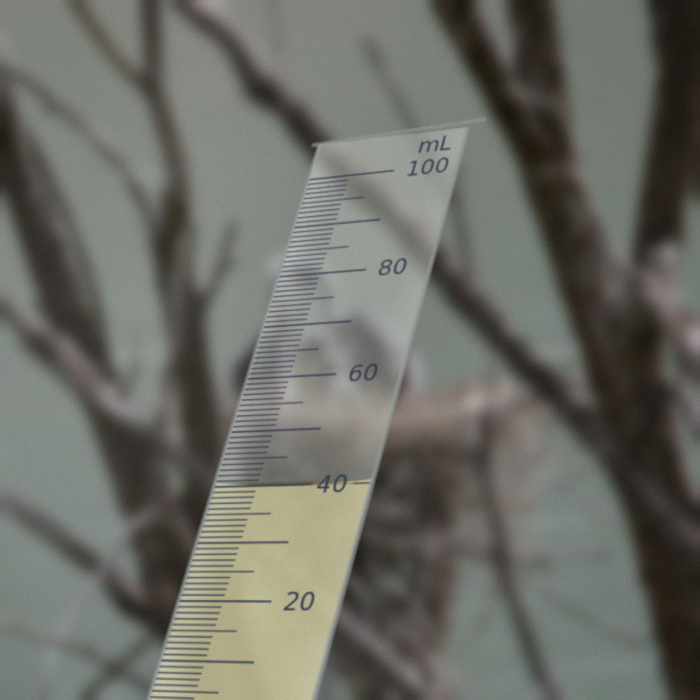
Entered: 40; mL
